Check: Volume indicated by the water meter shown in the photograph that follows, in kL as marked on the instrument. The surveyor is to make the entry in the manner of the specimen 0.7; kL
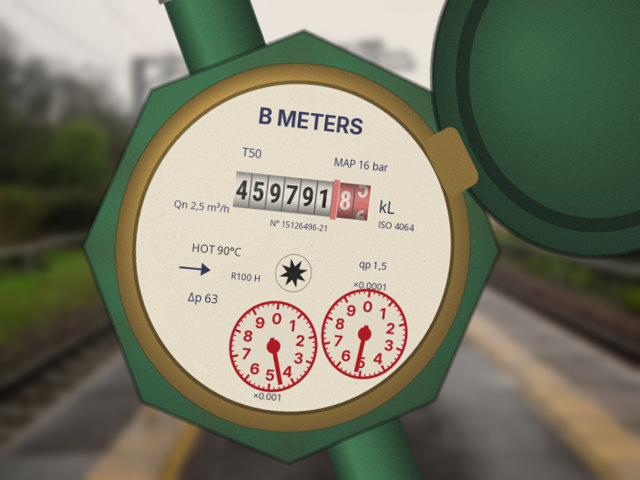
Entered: 459791.8545; kL
